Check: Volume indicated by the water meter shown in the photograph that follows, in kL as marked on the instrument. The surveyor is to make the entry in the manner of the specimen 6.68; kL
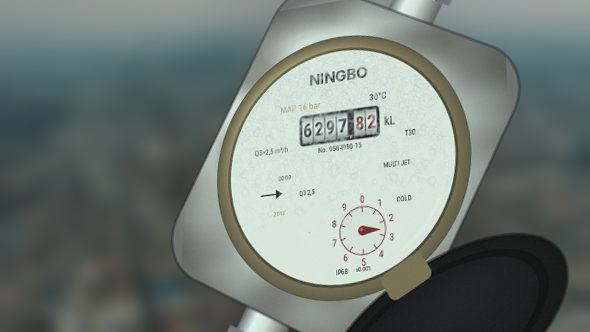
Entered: 6297.822; kL
